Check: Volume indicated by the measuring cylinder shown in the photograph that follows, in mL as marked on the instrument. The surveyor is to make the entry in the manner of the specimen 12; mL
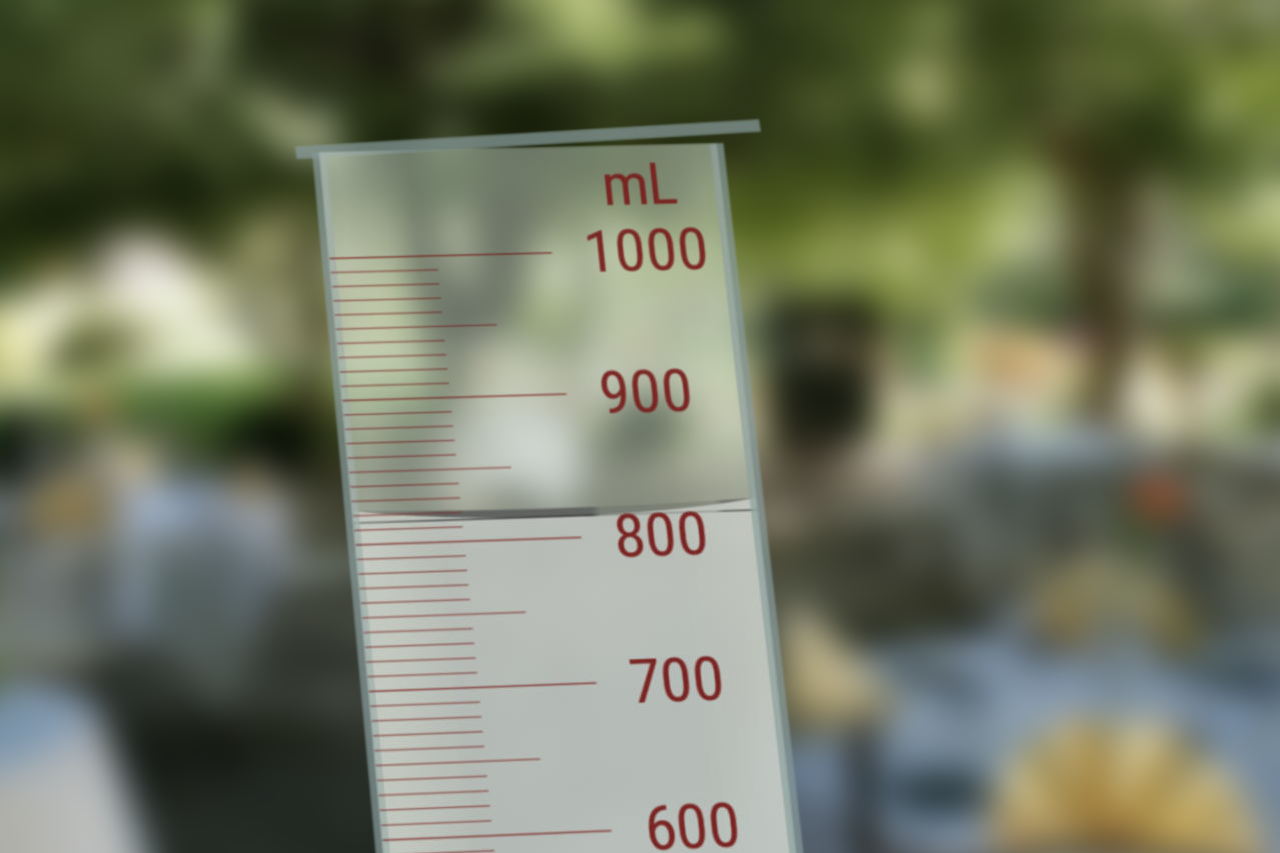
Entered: 815; mL
